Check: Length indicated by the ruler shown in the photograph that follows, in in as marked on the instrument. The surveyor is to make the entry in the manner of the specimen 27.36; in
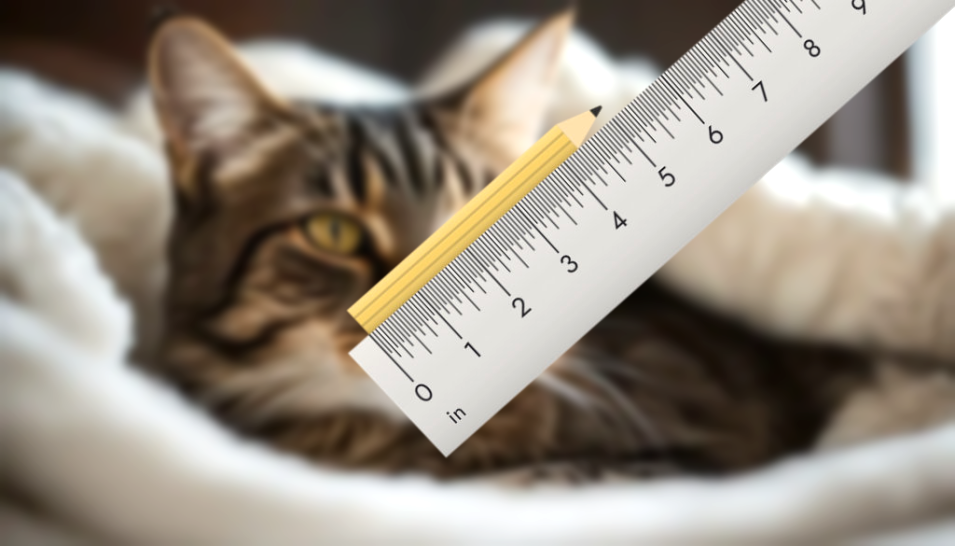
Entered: 5; in
